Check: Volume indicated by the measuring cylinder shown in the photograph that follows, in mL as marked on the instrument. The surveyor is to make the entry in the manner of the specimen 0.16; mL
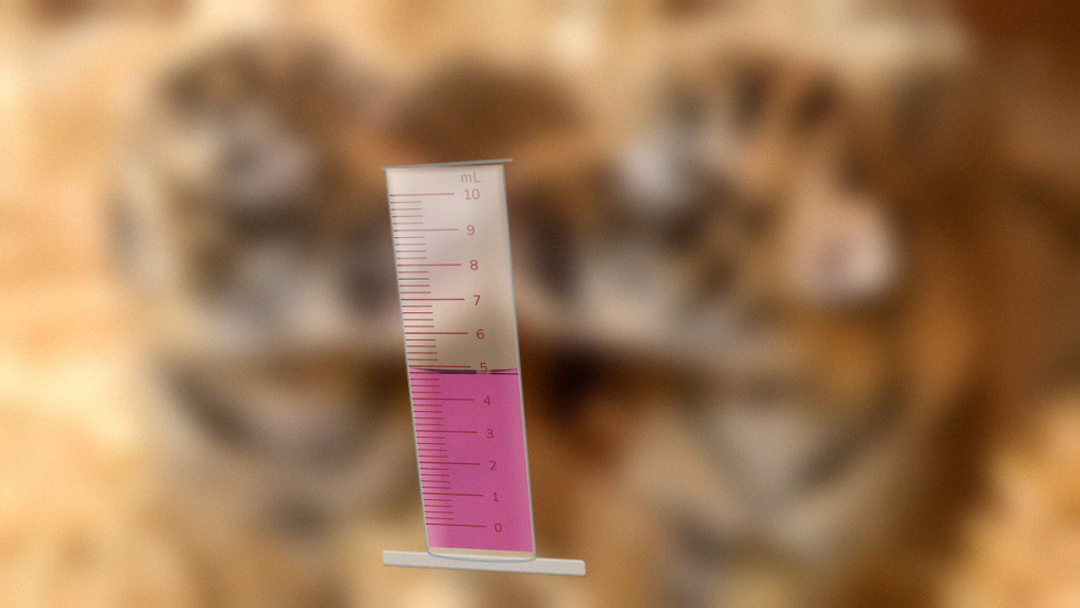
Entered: 4.8; mL
